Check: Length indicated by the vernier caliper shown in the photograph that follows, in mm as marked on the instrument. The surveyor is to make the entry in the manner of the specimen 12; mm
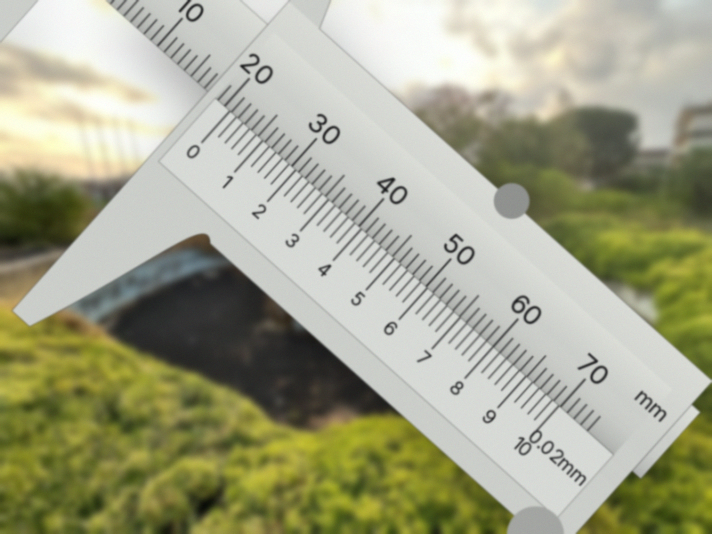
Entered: 20.8; mm
